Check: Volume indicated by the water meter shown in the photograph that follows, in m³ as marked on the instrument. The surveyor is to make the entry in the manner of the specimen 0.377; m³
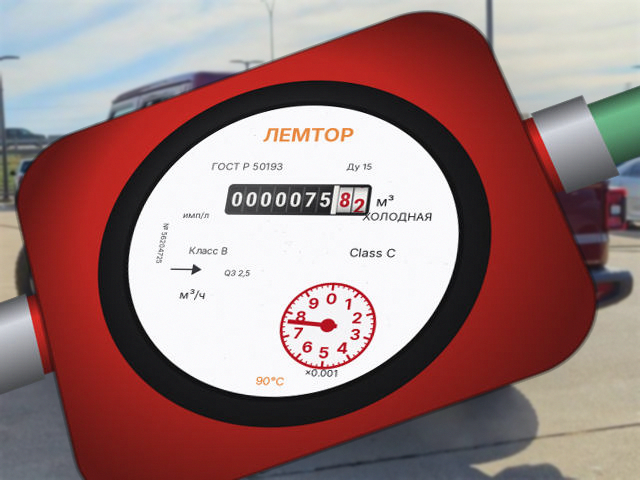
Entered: 75.817; m³
